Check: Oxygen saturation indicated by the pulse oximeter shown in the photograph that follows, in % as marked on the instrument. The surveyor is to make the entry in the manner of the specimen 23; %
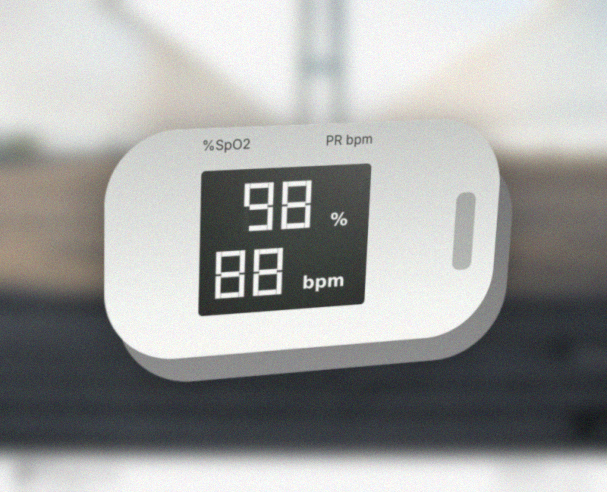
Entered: 98; %
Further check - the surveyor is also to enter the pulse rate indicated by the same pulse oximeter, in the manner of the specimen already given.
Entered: 88; bpm
